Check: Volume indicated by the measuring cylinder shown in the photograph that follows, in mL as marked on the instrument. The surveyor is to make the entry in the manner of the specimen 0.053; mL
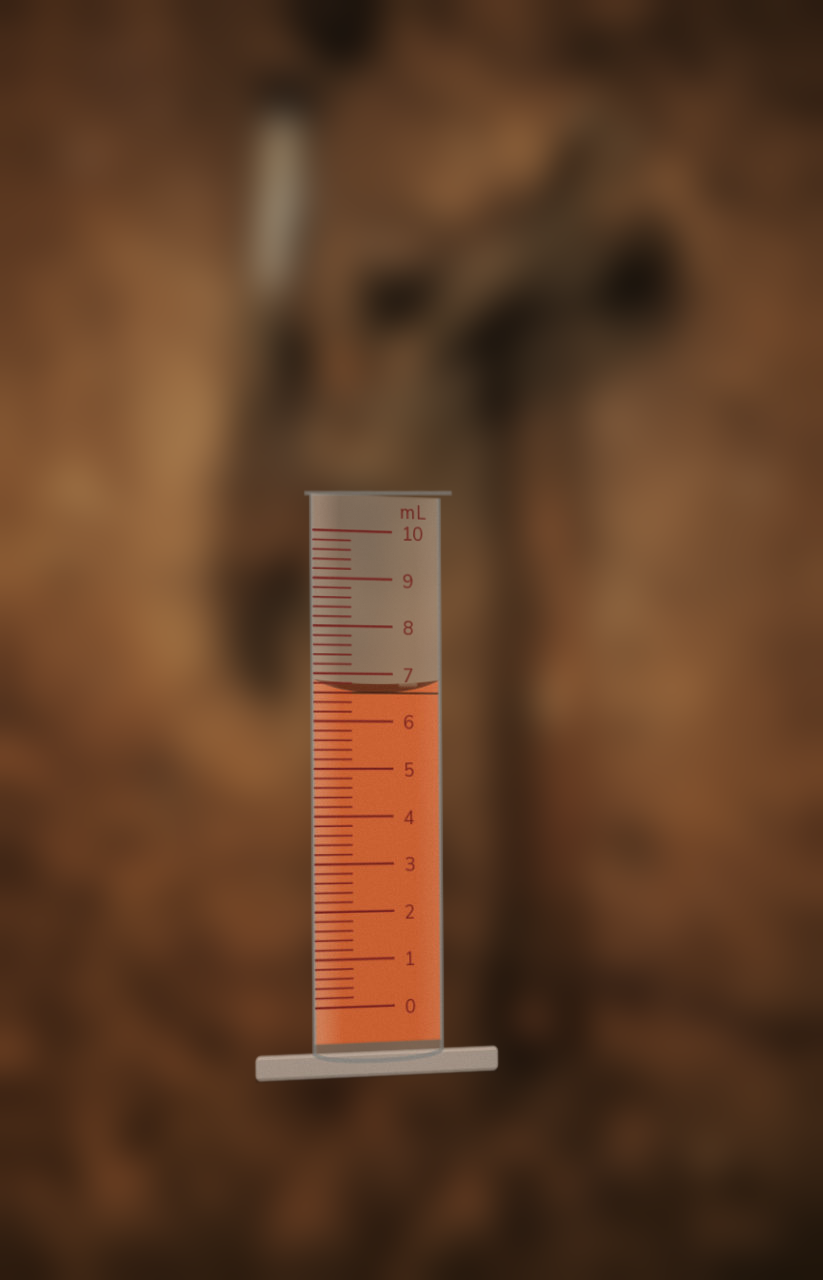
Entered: 6.6; mL
